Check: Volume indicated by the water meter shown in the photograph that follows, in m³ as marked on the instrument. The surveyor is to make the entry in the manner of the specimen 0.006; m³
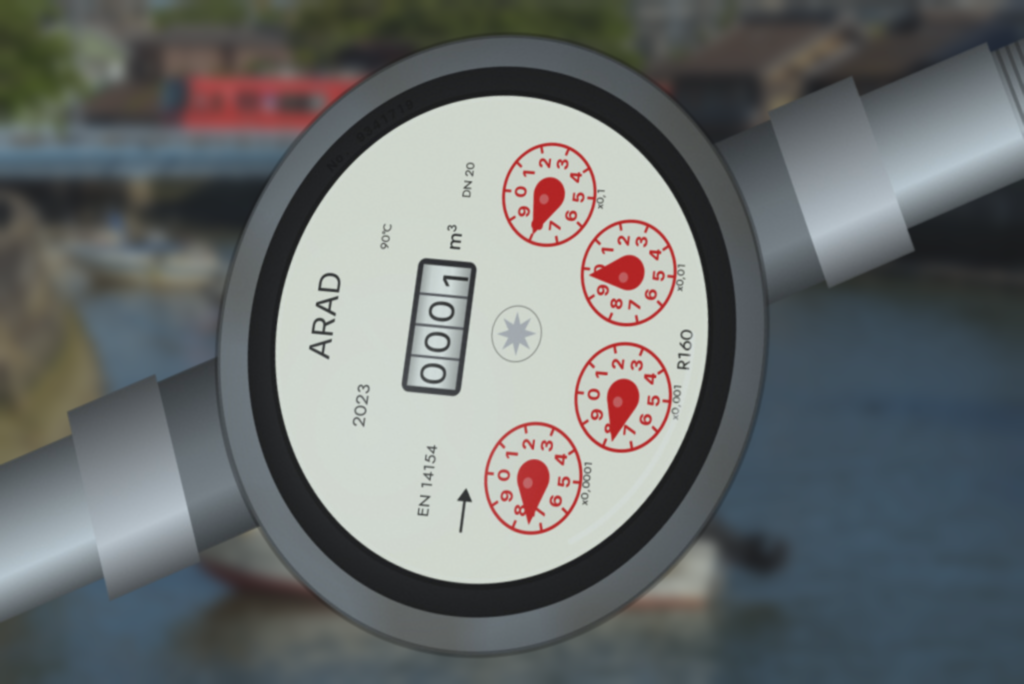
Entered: 0.7977; m³
